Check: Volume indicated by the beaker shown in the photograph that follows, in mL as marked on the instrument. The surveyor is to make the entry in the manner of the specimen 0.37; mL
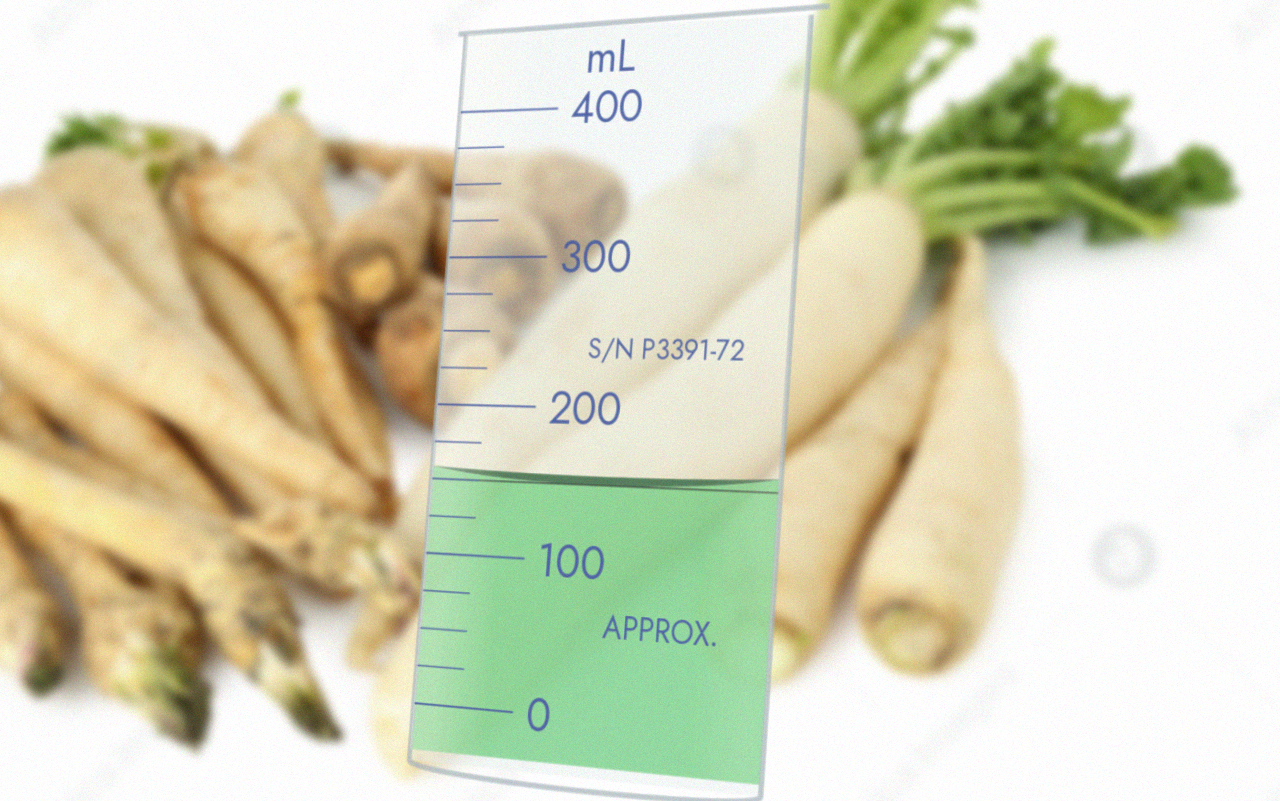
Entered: 150; mL
